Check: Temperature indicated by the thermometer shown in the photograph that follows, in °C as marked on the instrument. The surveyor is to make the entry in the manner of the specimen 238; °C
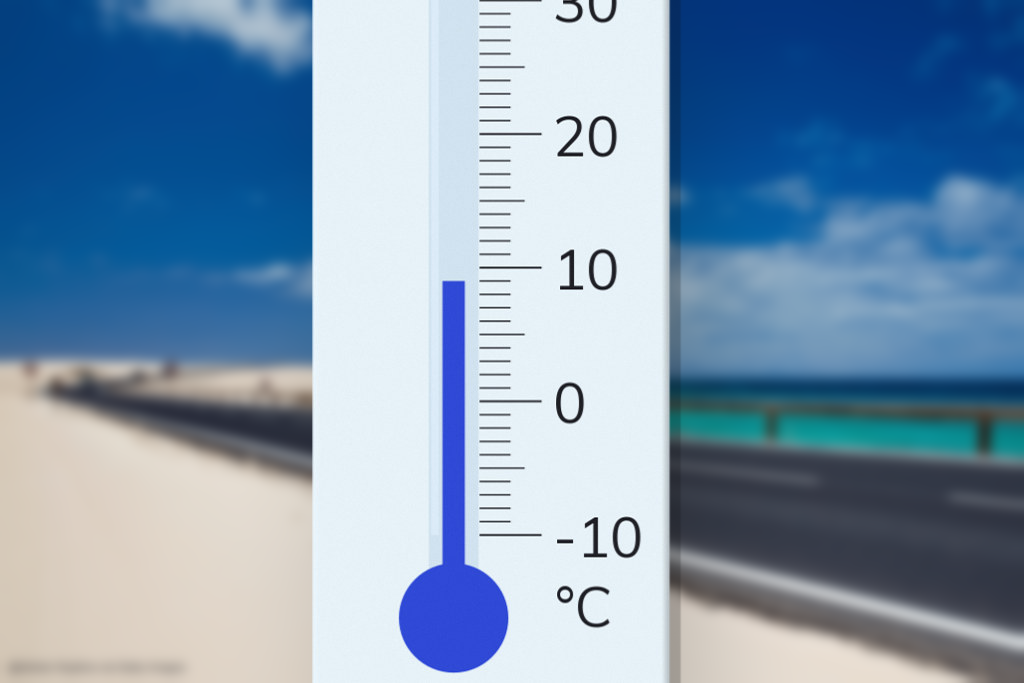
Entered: 9; °C
